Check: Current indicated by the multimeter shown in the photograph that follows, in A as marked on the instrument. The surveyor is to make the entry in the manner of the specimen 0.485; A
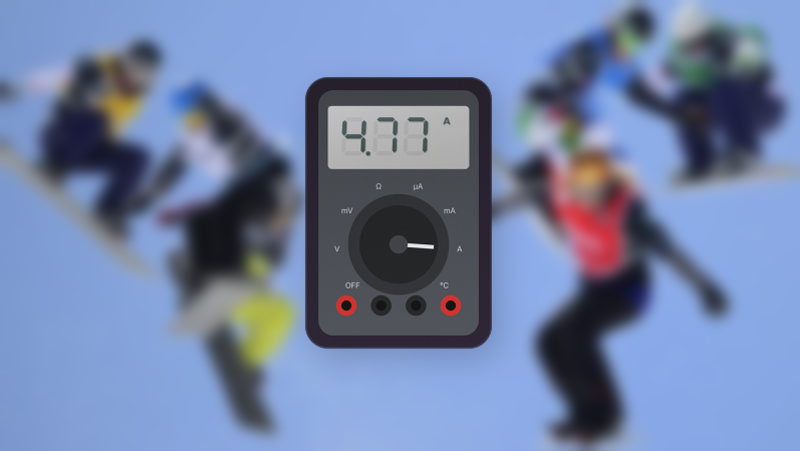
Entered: 4.77; A
